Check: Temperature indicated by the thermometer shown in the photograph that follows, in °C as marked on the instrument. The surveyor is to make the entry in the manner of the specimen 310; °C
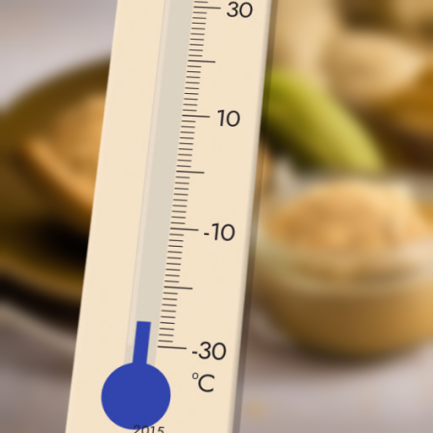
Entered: -26; °C
